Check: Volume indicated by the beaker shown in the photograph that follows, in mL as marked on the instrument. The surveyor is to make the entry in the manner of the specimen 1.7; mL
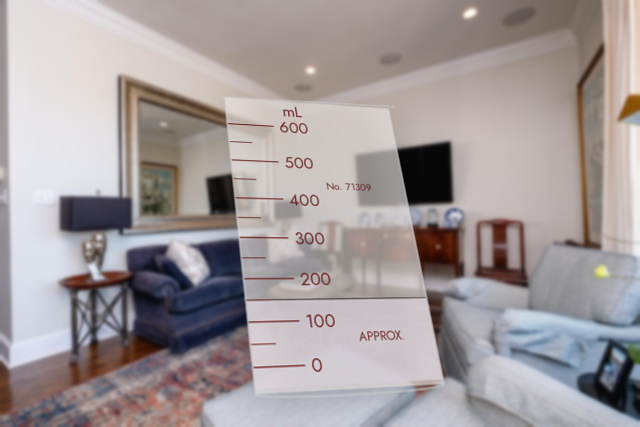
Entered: 150; mL
